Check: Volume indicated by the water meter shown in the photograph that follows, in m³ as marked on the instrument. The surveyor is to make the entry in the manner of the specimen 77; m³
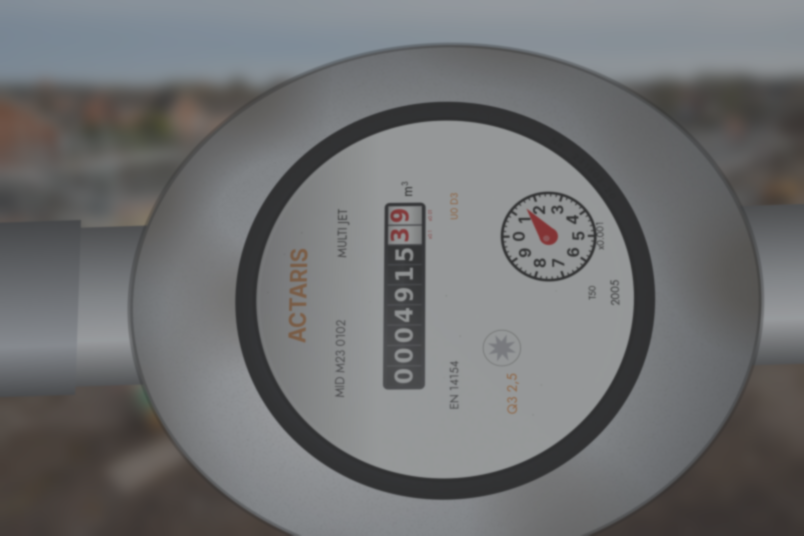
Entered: 4915.391; m³
